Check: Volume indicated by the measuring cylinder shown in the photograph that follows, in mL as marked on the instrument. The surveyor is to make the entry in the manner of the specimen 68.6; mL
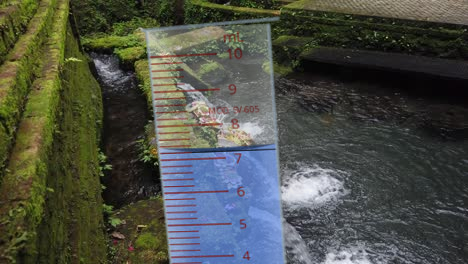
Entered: 7.2; mL
